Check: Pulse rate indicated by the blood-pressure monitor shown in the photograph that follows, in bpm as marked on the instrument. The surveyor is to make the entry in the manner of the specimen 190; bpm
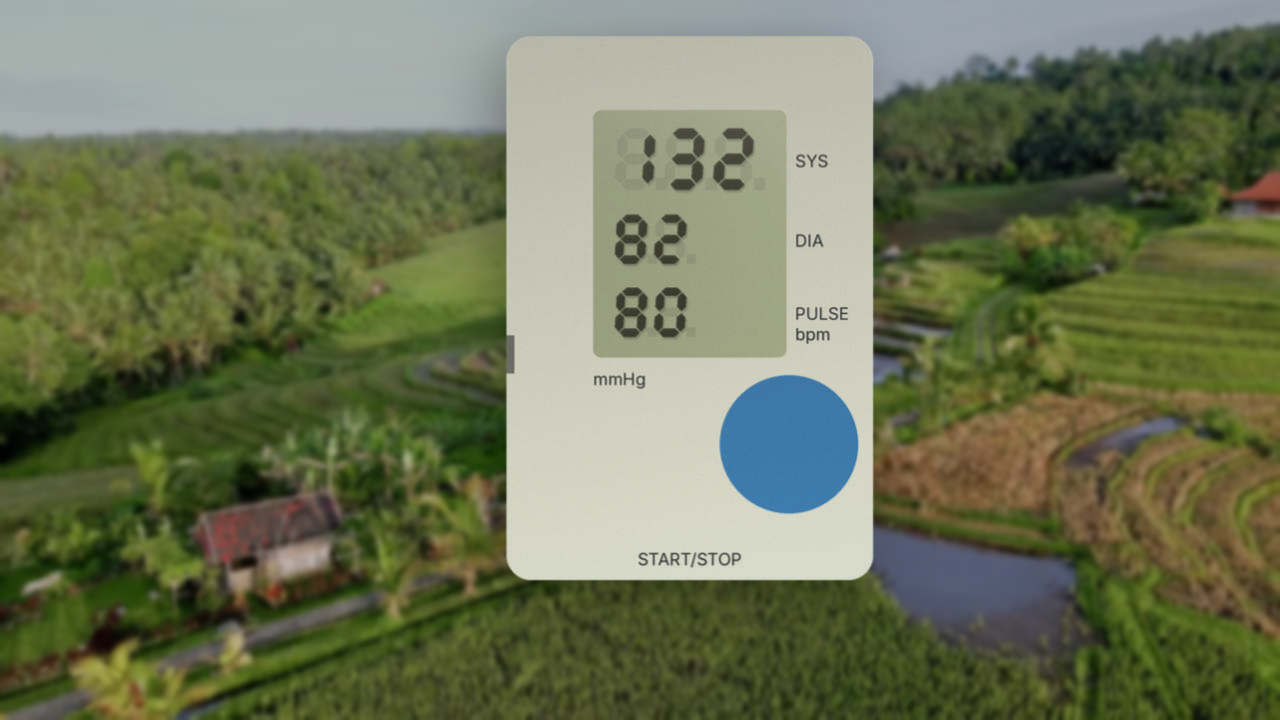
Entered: 80; bpm
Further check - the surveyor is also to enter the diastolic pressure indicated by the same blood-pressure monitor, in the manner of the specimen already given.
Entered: 82; mmHg
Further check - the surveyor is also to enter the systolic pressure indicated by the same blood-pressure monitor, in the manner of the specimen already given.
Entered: 132; mmHg
